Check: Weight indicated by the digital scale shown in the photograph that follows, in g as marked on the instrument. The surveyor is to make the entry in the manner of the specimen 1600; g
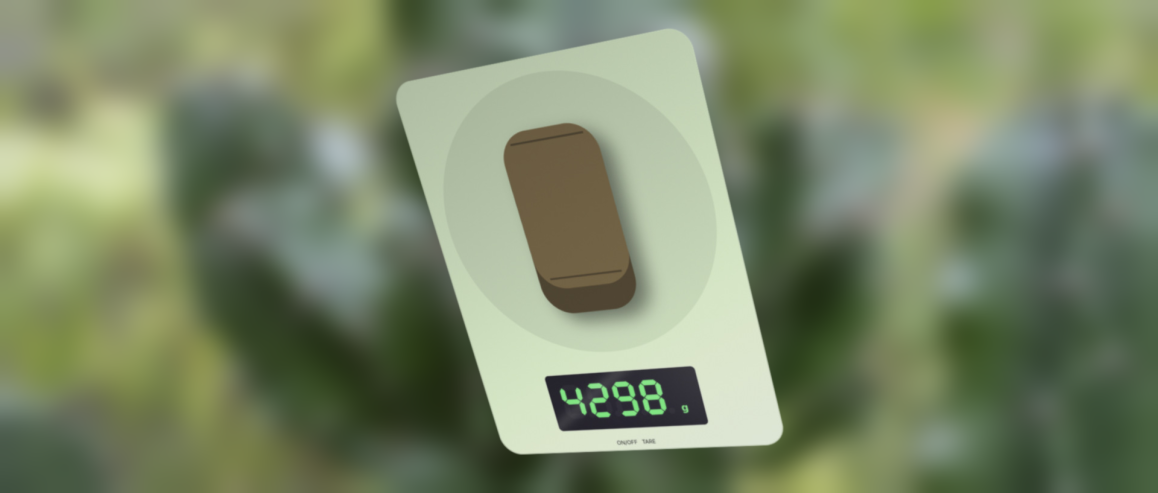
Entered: 4298; g
